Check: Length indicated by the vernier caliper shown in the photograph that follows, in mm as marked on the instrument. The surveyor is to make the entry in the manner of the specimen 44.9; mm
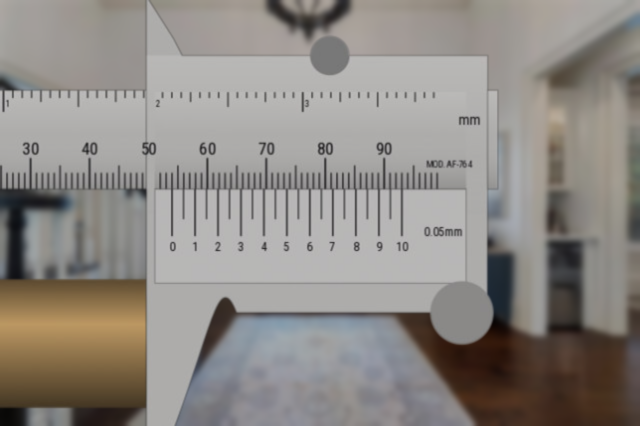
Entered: 54.0; mm
